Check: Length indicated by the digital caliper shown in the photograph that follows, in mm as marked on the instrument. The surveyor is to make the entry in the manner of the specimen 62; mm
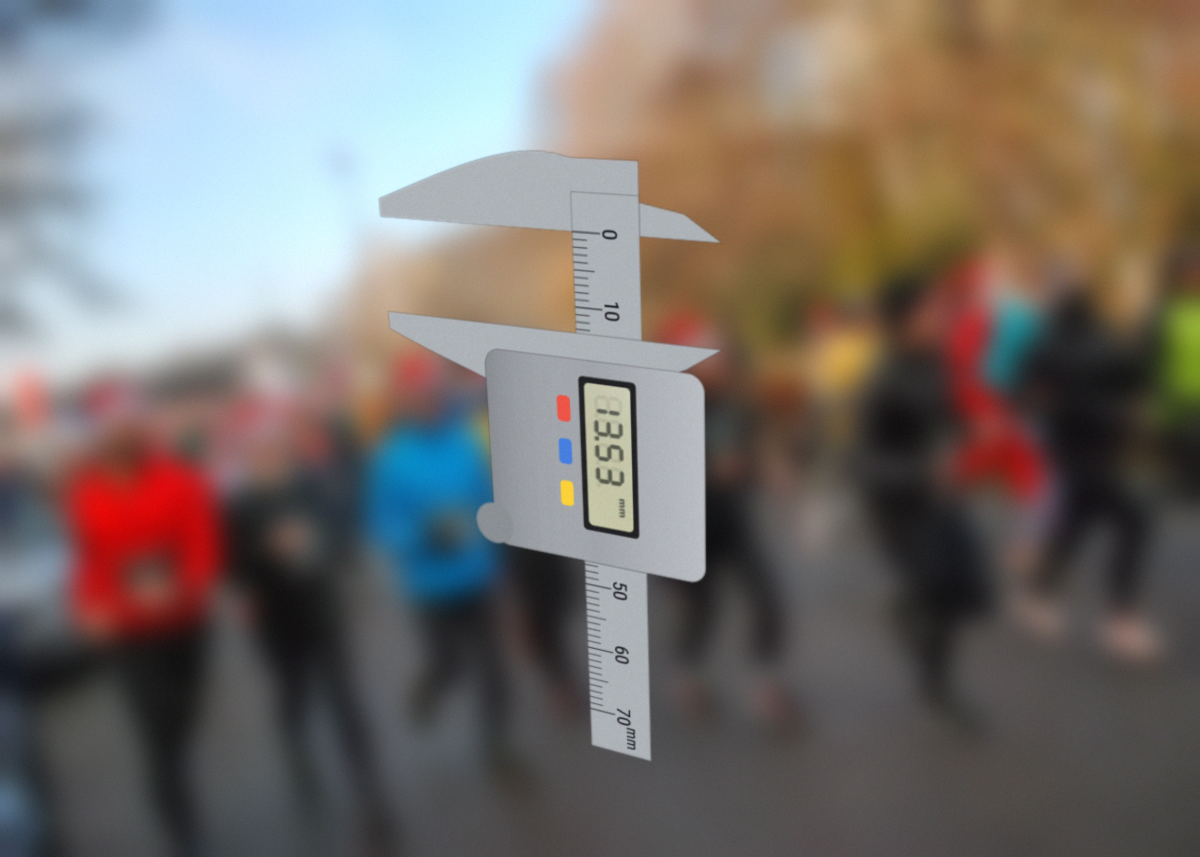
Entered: 13.53; mm
